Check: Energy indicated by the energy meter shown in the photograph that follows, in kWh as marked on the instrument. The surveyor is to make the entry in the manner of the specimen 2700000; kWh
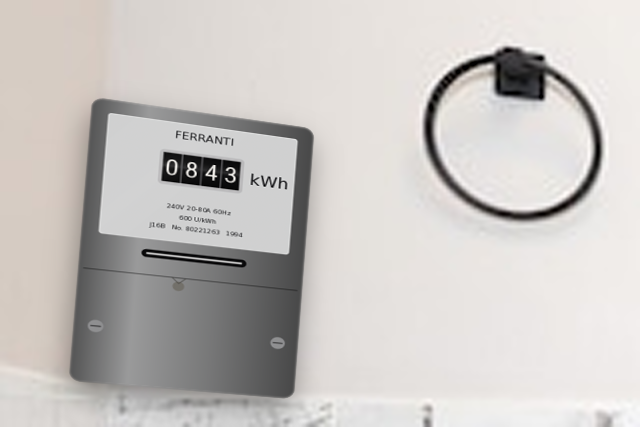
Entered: 843; kWh
